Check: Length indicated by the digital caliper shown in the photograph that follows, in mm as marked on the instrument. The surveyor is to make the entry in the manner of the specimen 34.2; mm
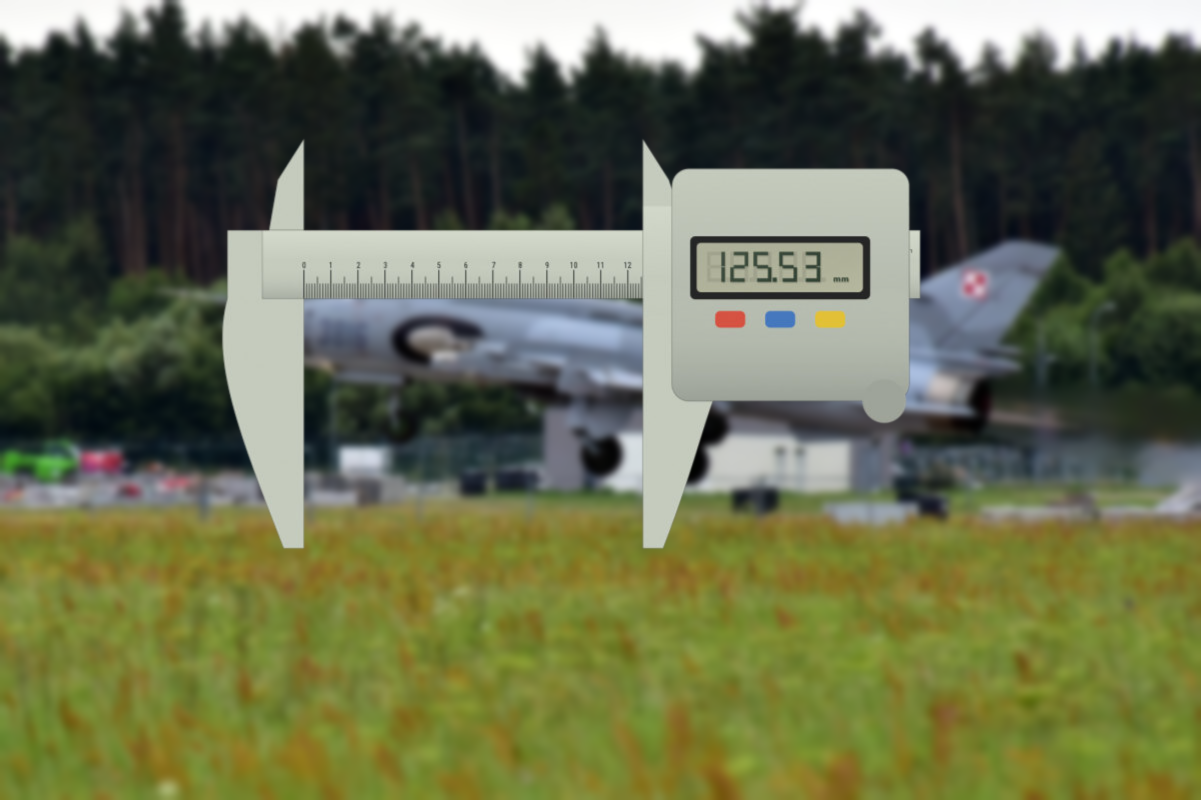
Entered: 125.53; mm
